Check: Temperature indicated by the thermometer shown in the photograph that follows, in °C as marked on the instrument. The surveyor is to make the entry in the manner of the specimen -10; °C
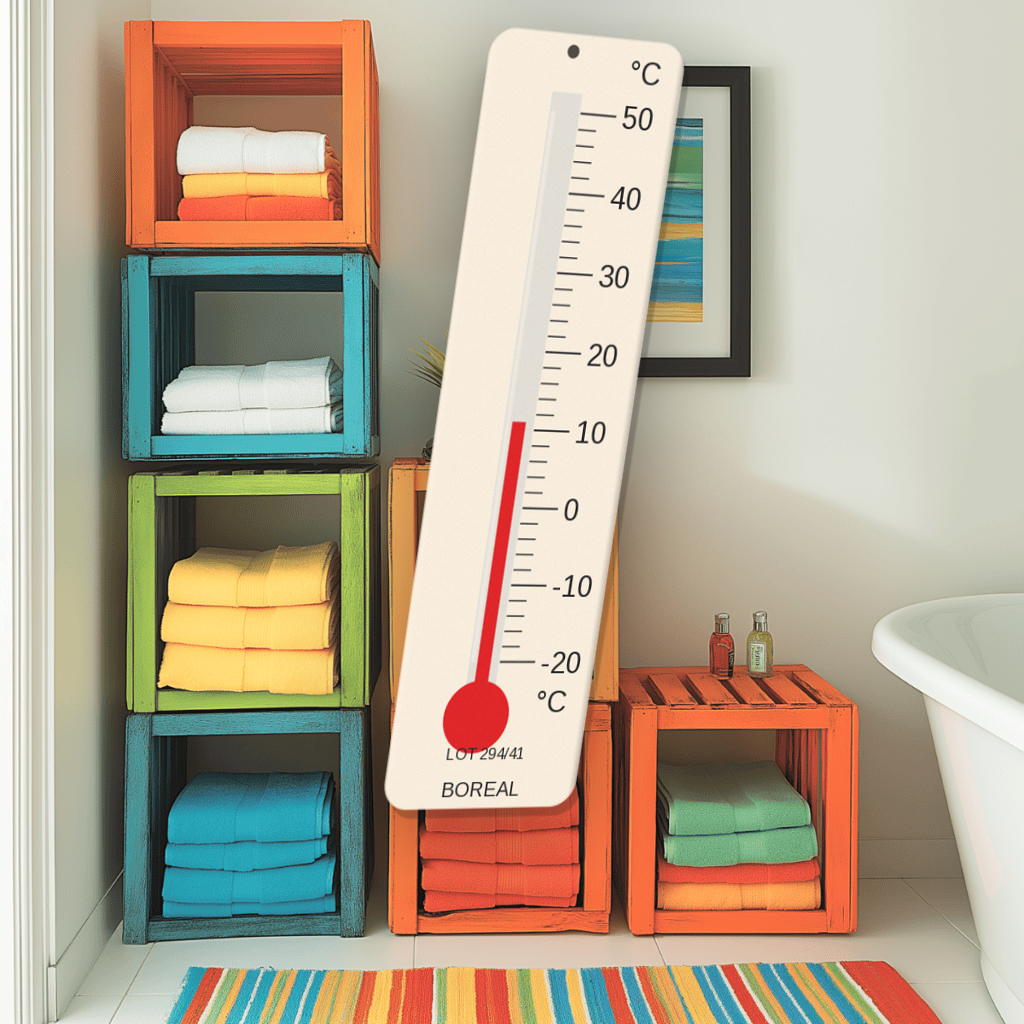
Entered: 11; °C
